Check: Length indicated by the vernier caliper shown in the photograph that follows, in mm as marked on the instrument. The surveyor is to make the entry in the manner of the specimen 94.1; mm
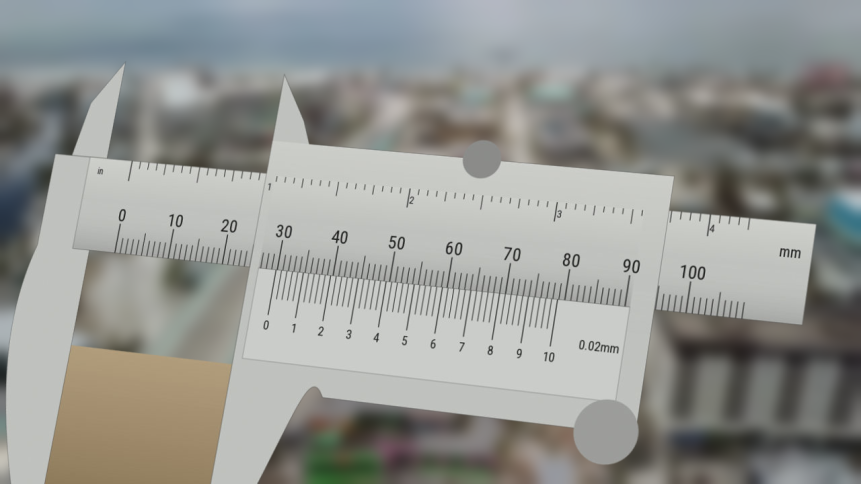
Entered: 29.8; mm
